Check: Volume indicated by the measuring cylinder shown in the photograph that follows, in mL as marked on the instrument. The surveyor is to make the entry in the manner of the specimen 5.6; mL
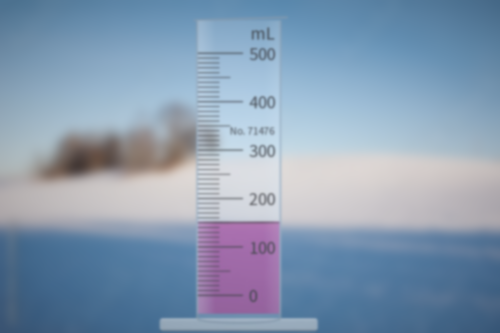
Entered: 150; mL
